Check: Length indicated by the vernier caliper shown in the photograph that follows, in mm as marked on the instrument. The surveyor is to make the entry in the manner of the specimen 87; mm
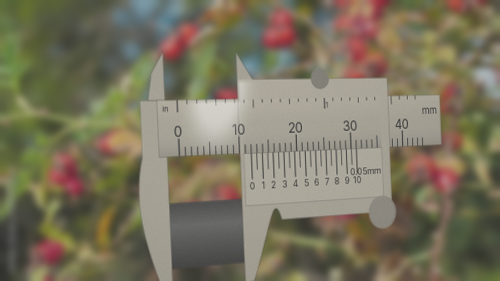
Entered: 12.0; mm
